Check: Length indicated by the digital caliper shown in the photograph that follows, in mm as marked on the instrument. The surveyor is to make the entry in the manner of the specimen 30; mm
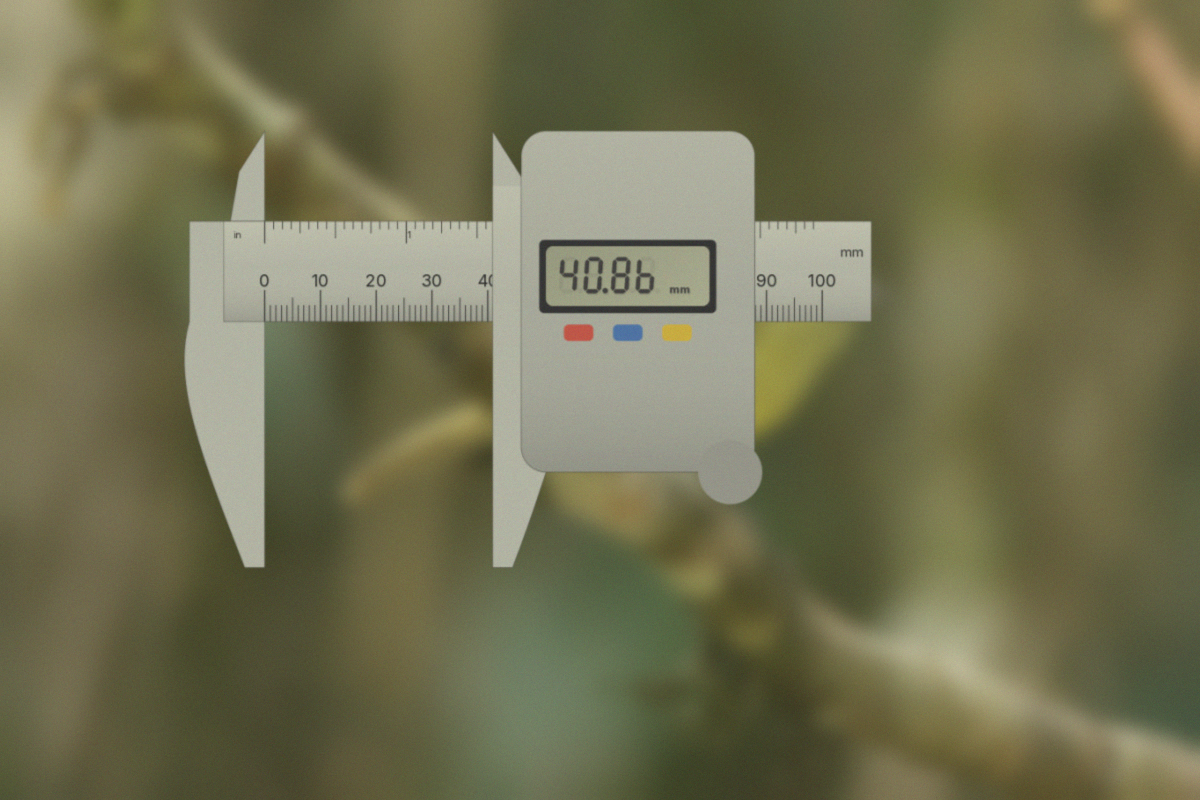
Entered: 40.86; mm
